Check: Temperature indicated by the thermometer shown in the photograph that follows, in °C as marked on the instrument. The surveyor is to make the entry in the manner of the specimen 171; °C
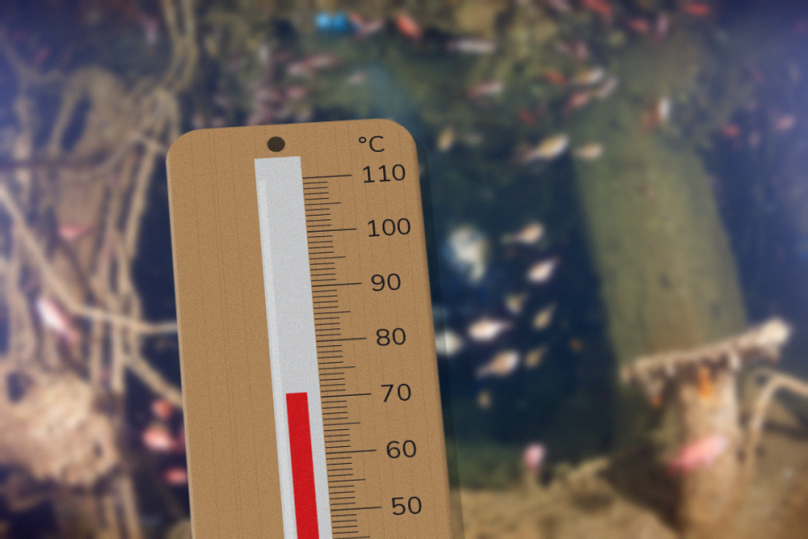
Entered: 71; °C
